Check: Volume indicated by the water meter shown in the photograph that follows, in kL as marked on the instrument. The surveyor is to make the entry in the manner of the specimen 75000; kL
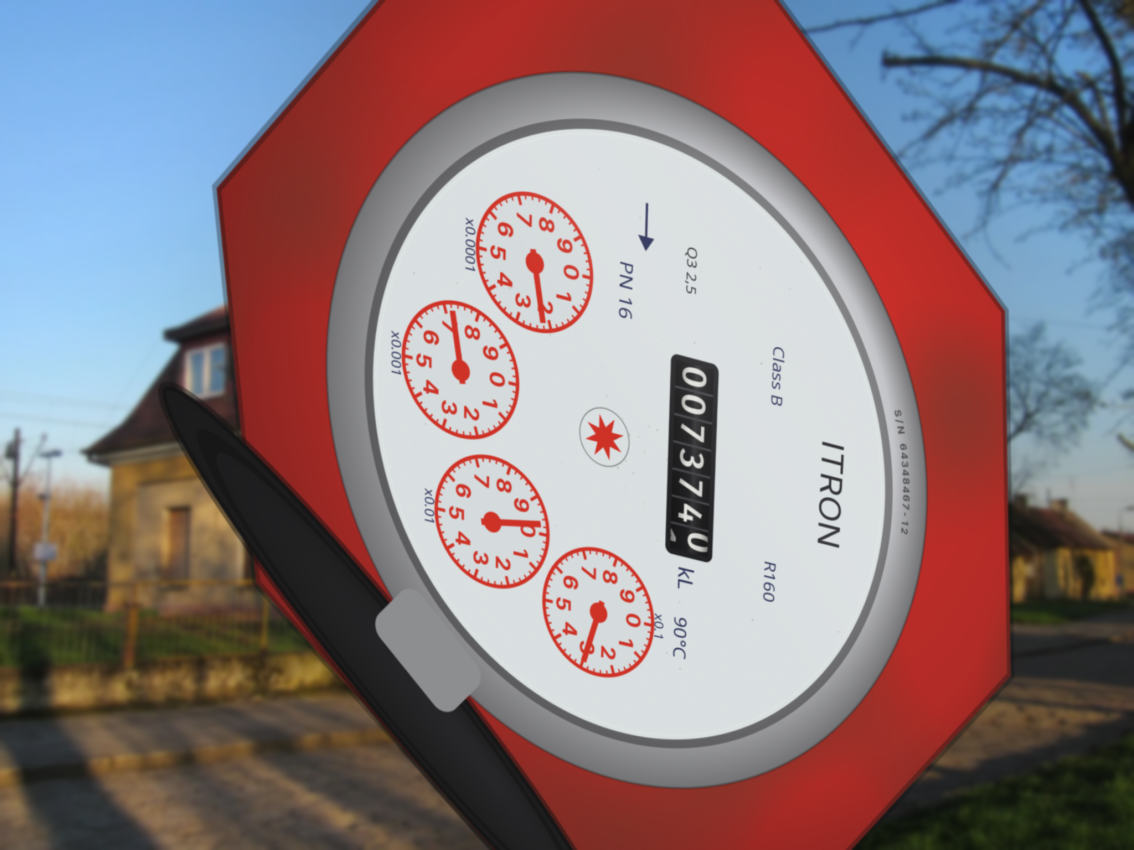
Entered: 73740.2972; kL
